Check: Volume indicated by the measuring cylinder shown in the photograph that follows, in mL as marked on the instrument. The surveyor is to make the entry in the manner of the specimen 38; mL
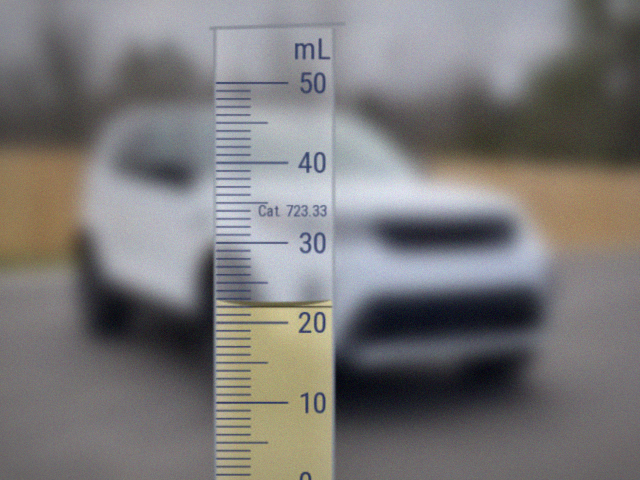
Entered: 22; mL
